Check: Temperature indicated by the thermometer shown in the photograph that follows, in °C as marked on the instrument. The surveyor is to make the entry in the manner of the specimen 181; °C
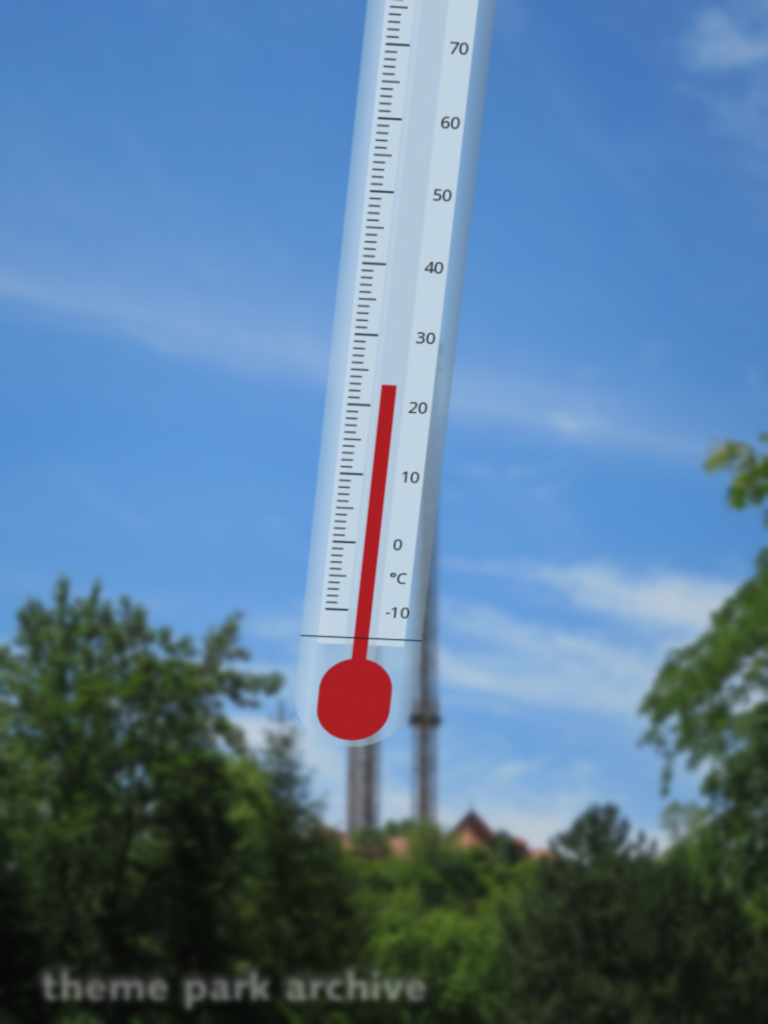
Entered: 23; °C
